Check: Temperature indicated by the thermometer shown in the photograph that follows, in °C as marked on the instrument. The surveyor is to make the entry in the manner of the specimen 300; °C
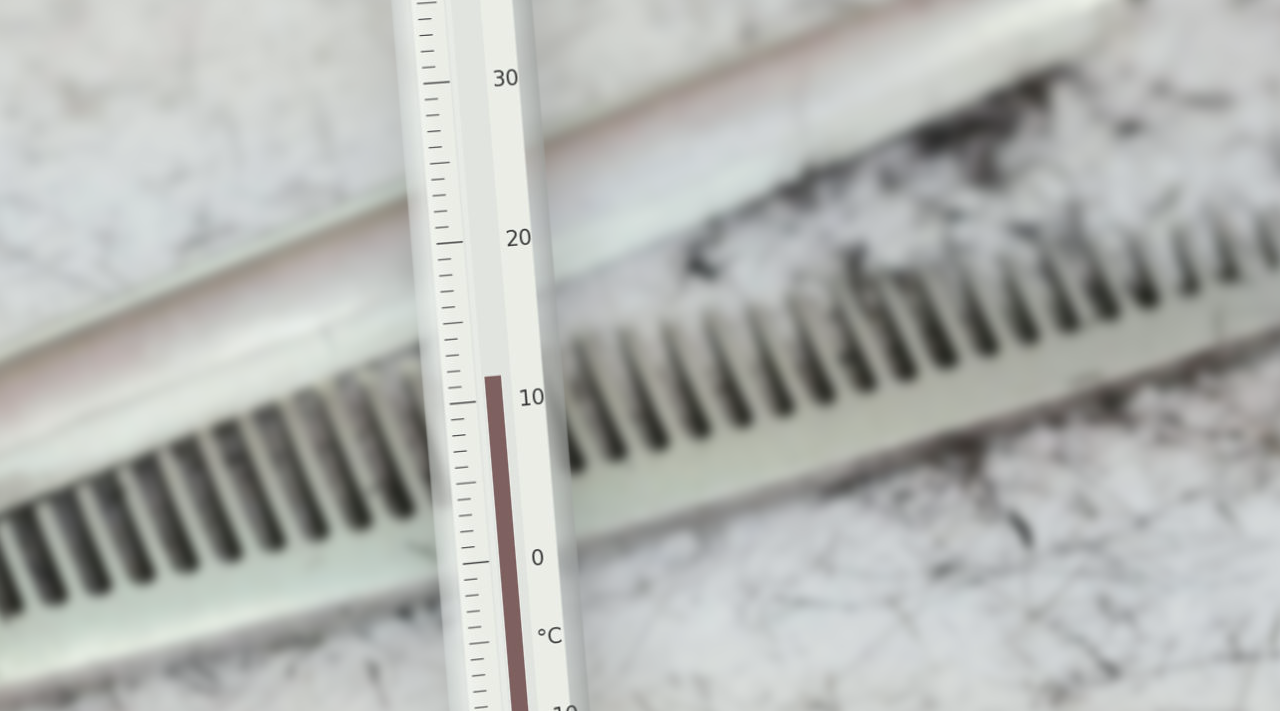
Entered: 11.5; °C
